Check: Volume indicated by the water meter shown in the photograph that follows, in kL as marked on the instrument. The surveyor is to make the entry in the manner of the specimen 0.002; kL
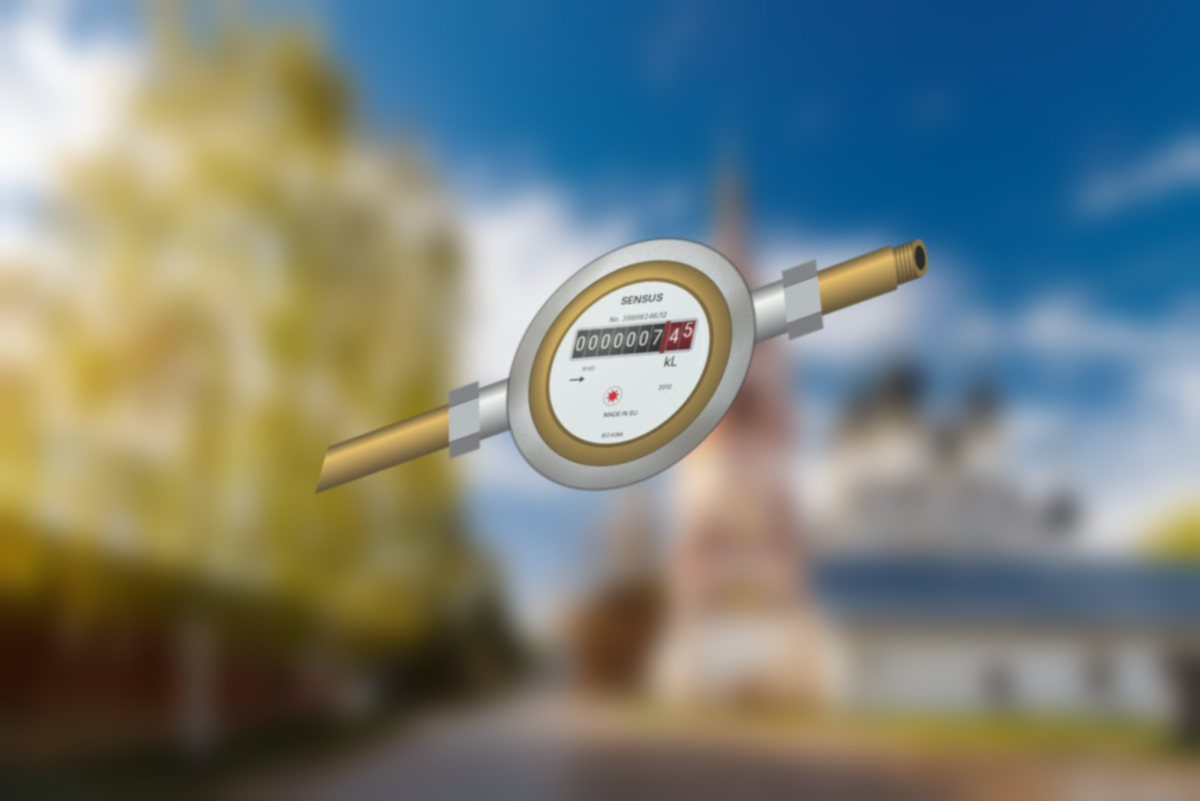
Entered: 7.45; kL
